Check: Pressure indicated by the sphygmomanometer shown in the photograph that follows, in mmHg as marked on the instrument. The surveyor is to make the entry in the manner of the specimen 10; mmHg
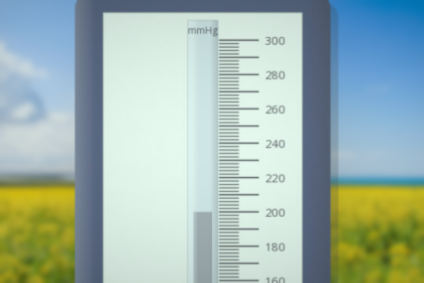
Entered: 200; mmHg
